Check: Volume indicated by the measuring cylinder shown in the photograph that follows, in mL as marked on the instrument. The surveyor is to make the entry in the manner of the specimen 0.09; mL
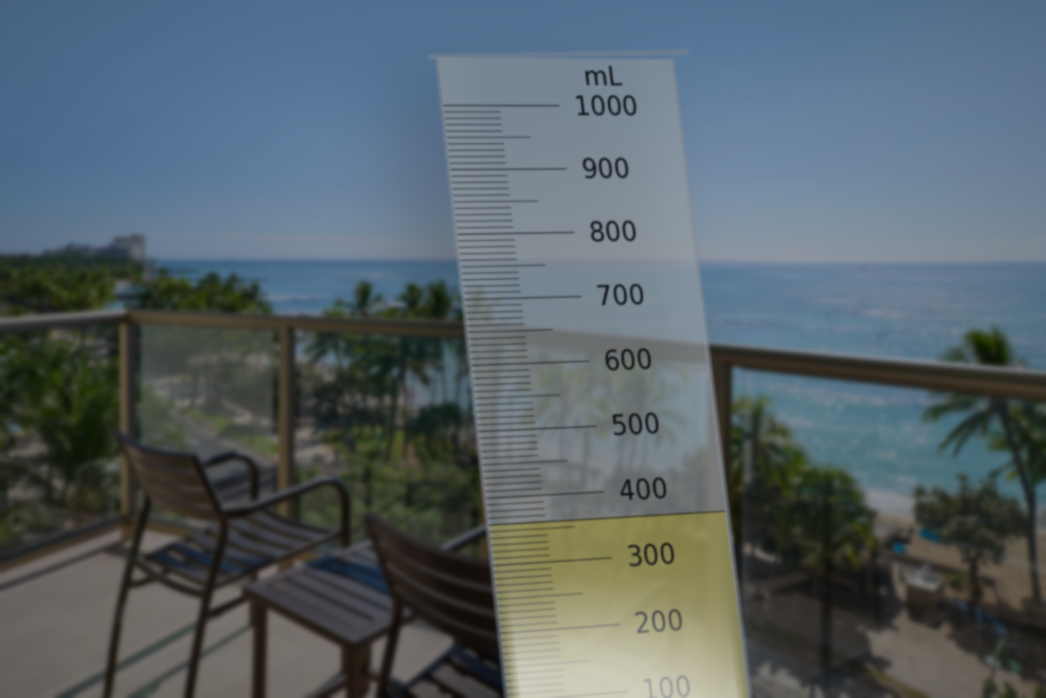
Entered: 360; mL
